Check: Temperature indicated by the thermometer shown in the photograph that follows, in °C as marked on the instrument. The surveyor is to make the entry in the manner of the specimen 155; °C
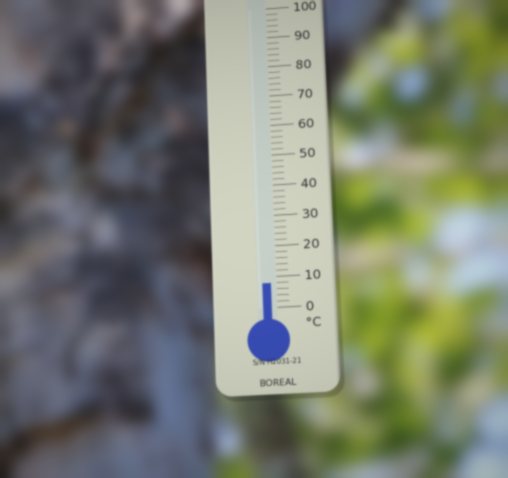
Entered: 8; °C
